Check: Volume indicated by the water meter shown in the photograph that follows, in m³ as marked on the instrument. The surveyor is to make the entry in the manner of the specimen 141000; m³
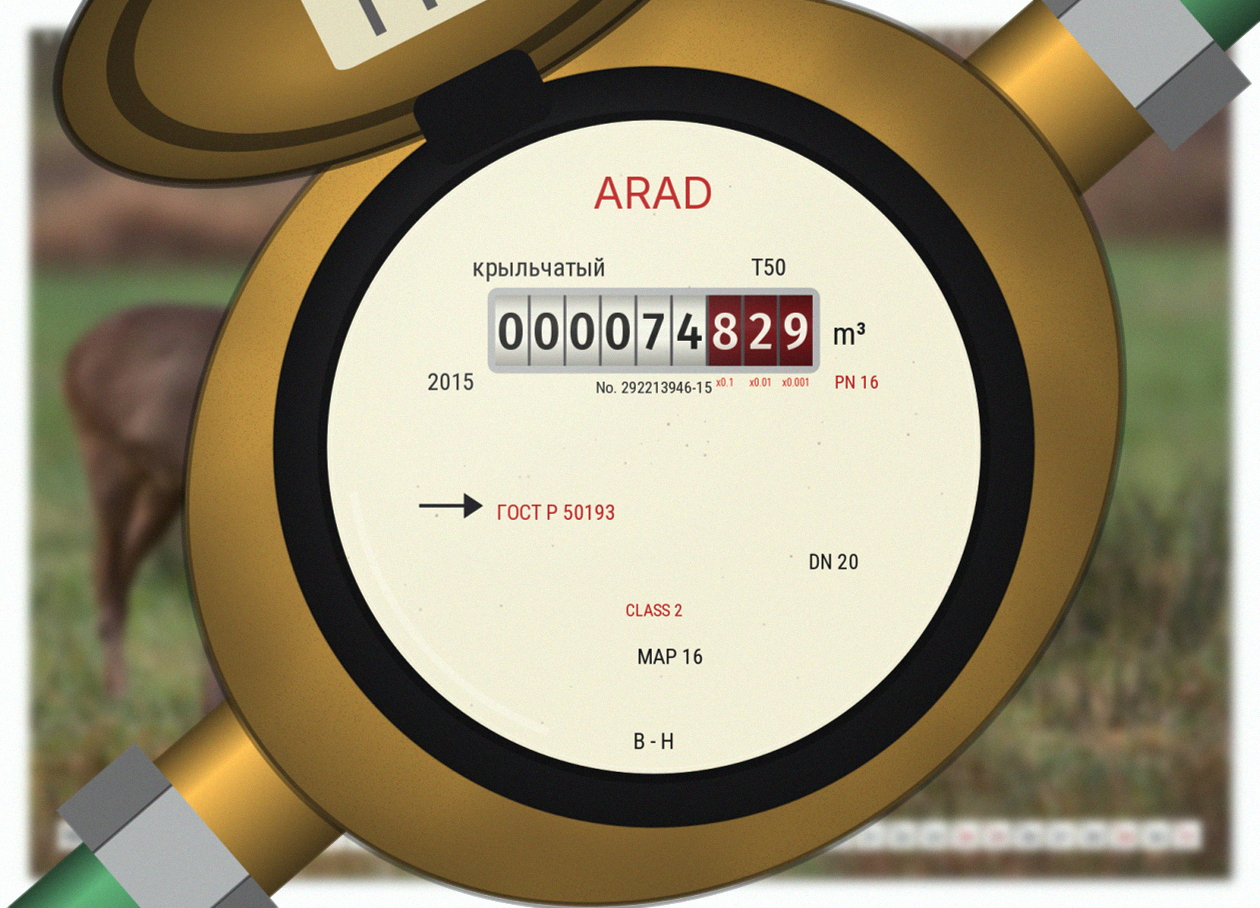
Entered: 74.829; m³
